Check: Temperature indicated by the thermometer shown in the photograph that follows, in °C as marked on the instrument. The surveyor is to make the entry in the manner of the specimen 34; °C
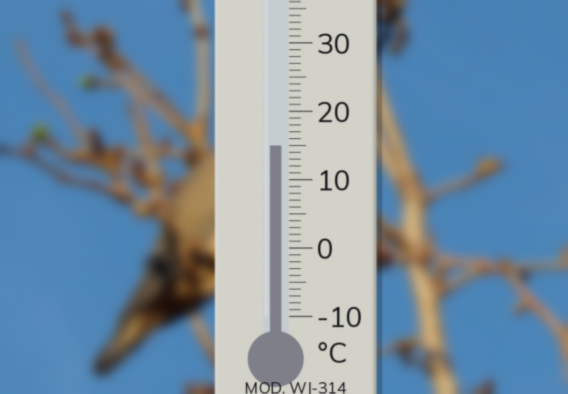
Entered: 15; °C
